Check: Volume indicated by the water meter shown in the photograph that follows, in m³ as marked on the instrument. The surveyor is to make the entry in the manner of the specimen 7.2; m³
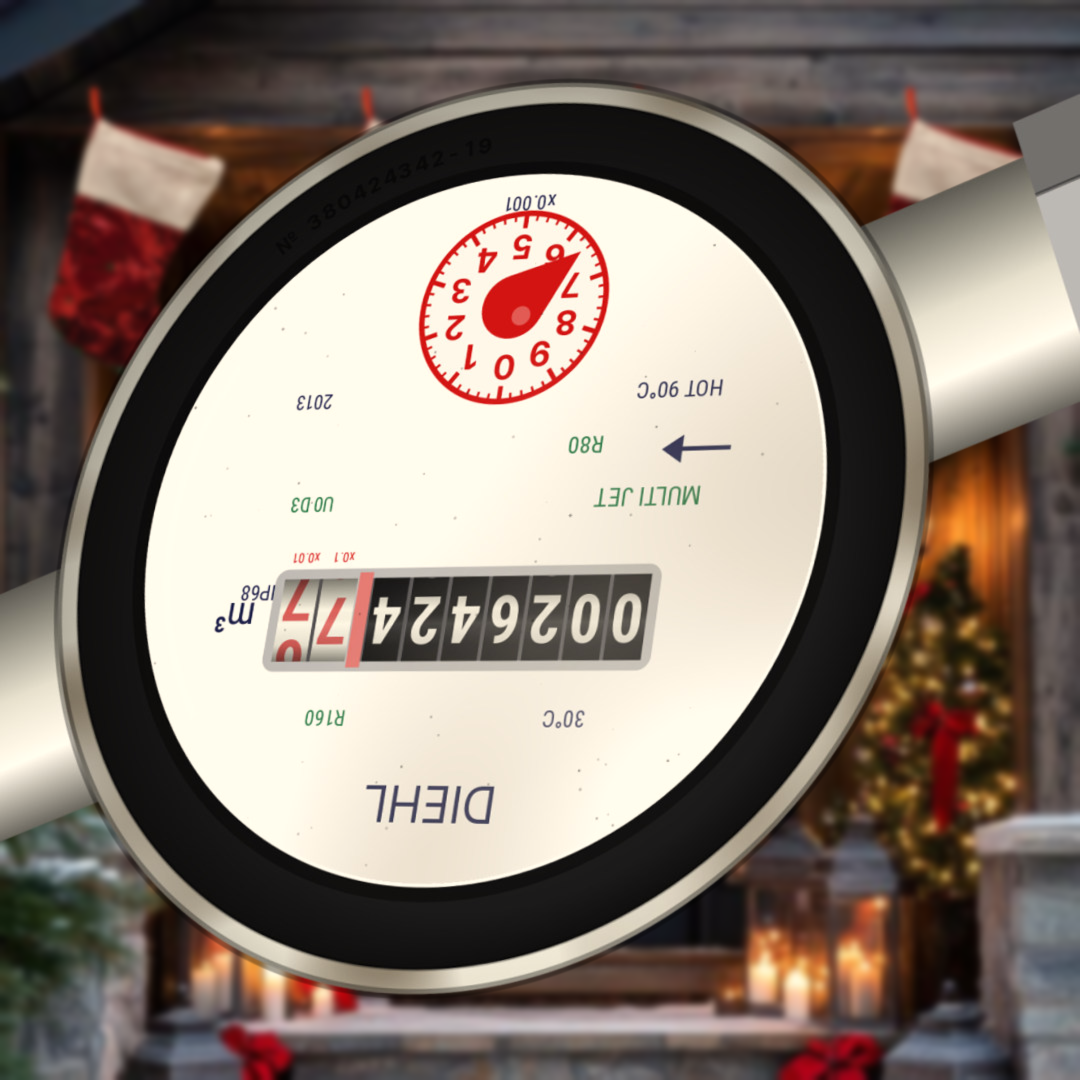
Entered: 26424.766; m³
